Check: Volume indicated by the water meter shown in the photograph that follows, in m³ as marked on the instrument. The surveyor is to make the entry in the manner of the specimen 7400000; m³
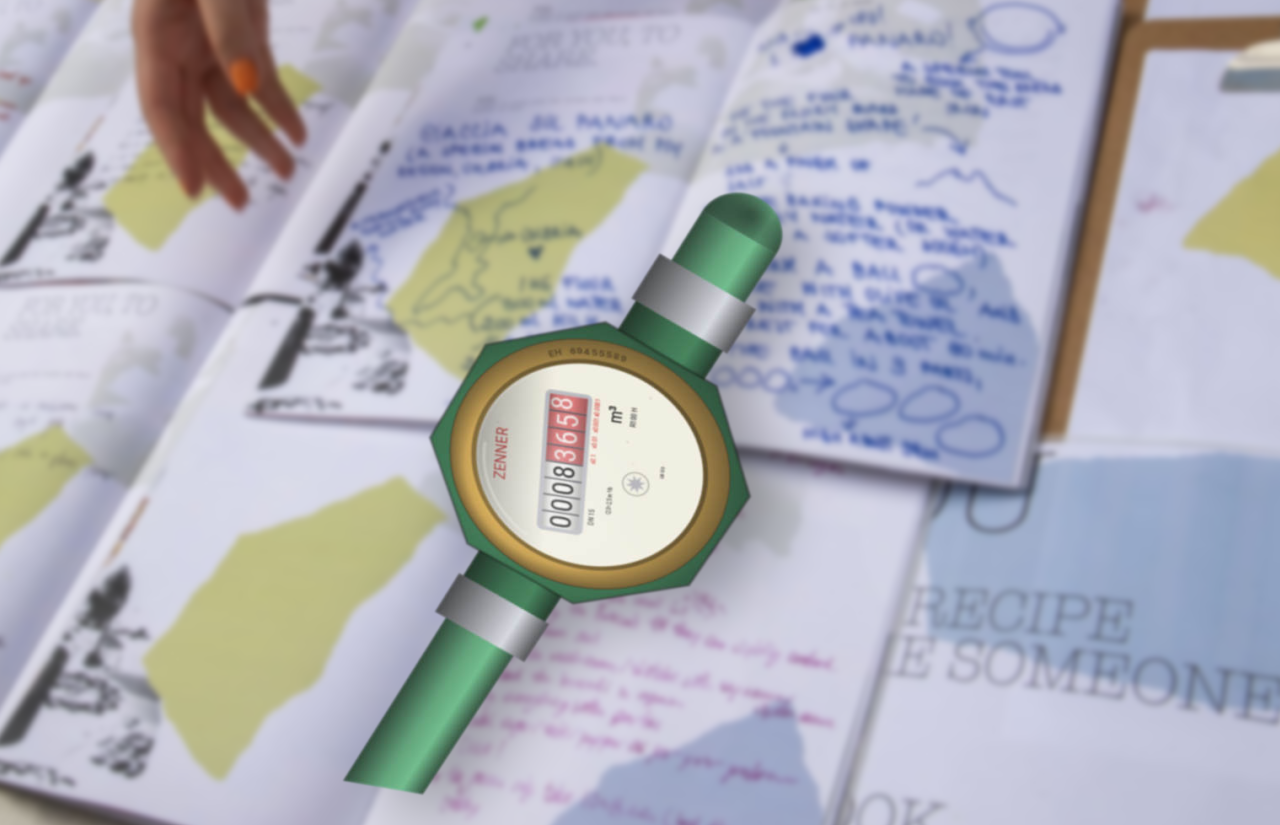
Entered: 8.3658; m³
